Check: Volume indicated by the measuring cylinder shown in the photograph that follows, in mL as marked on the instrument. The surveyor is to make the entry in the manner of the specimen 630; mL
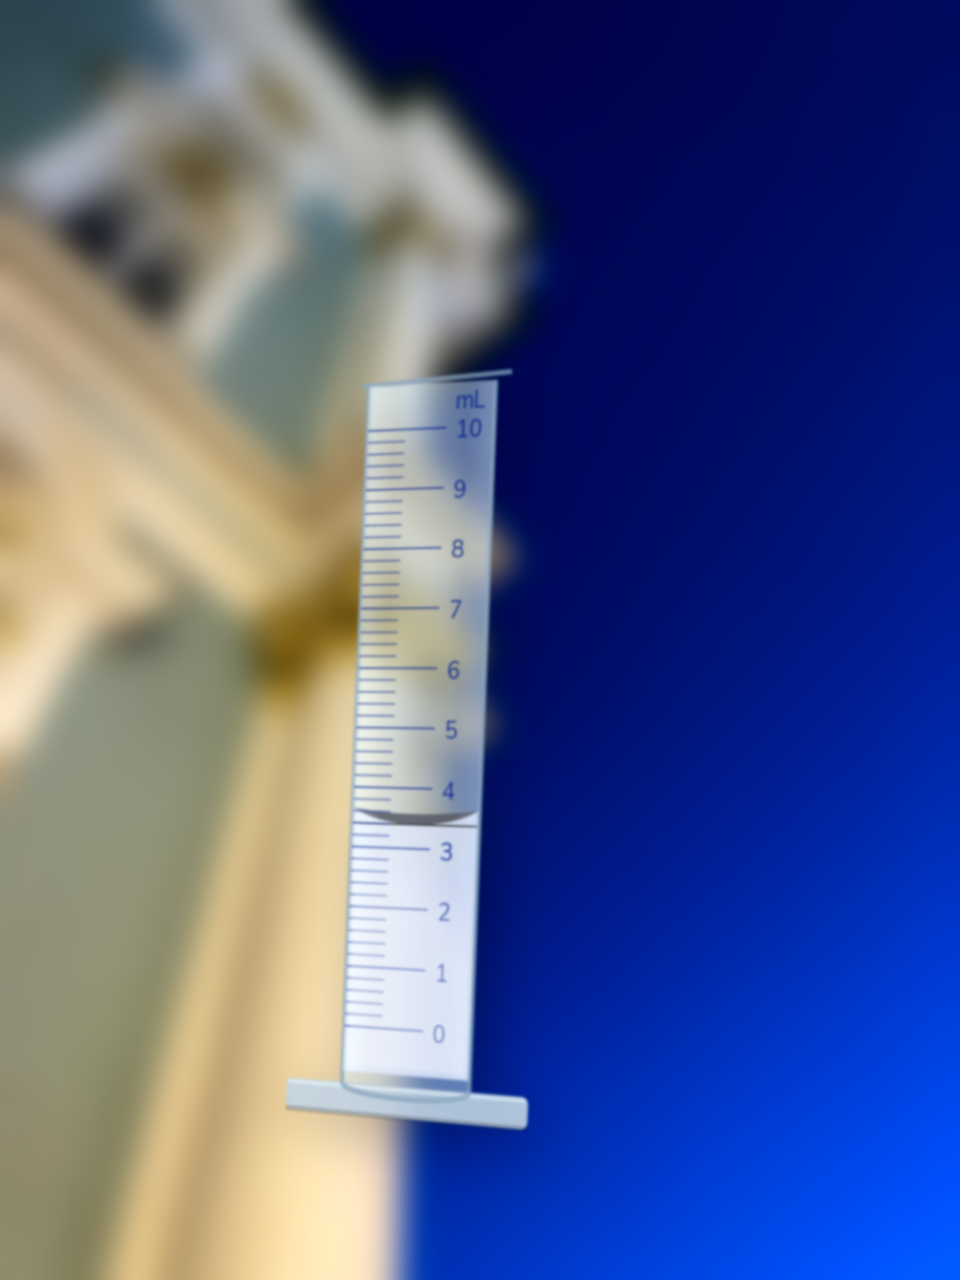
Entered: 3.4; mL
